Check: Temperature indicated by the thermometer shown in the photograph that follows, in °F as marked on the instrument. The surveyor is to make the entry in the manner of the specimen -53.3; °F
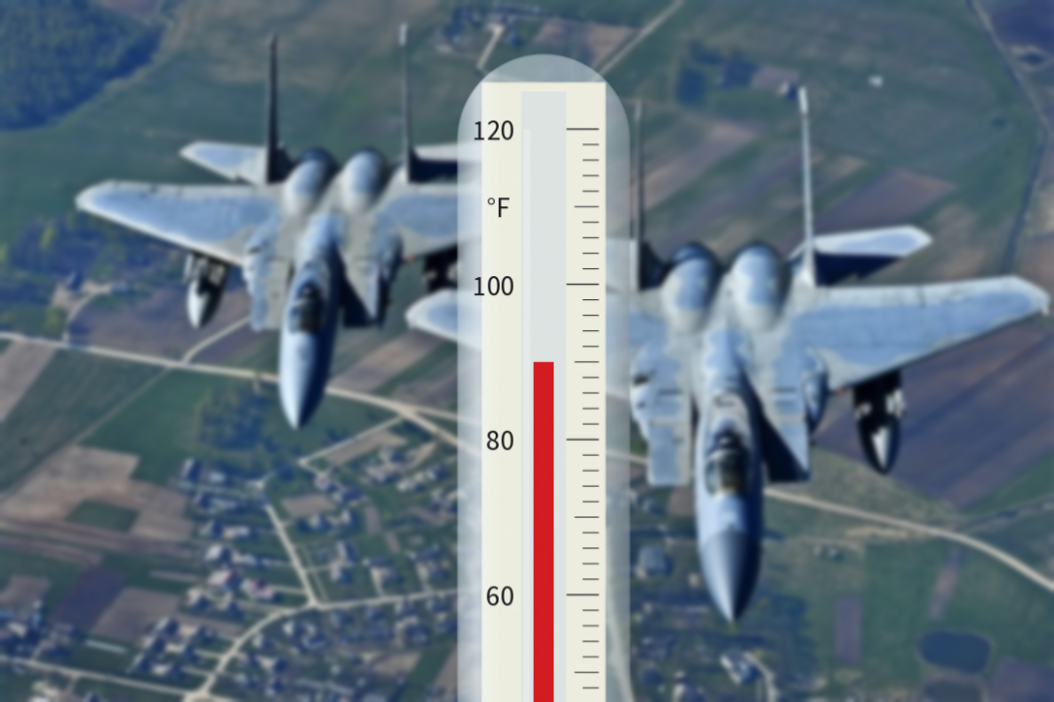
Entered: 90; °F
